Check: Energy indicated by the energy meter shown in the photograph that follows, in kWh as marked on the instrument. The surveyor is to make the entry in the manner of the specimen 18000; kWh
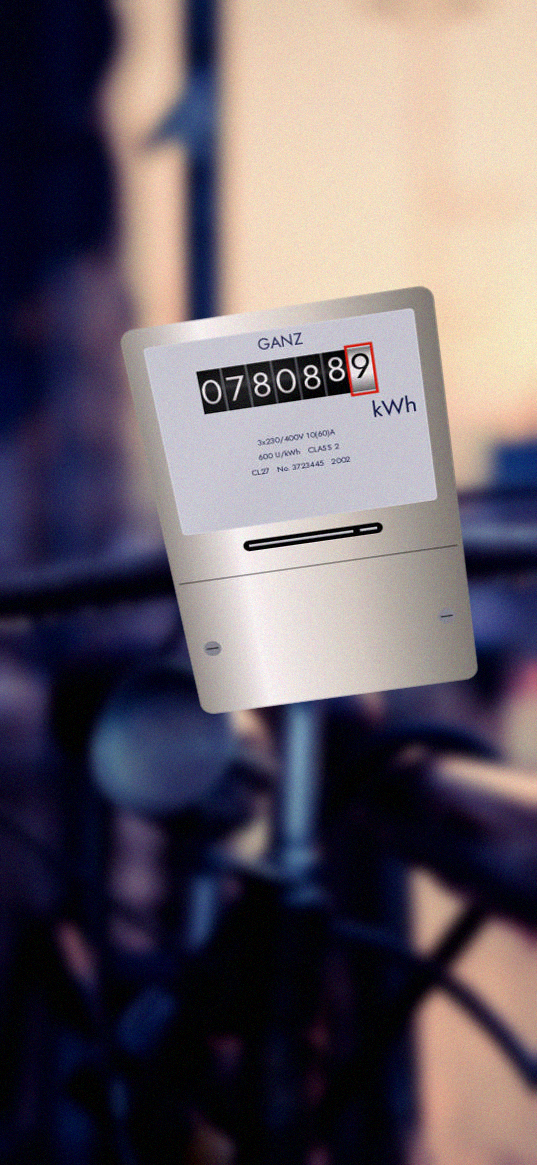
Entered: 78088.9; kWh
